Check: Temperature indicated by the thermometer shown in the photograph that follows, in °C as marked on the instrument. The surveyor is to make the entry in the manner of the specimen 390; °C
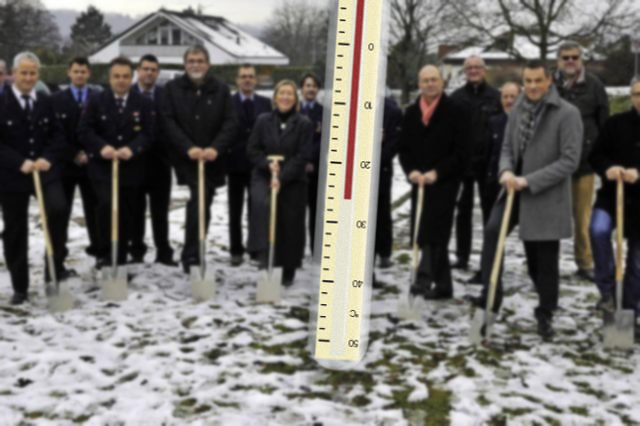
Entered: 26; °C
